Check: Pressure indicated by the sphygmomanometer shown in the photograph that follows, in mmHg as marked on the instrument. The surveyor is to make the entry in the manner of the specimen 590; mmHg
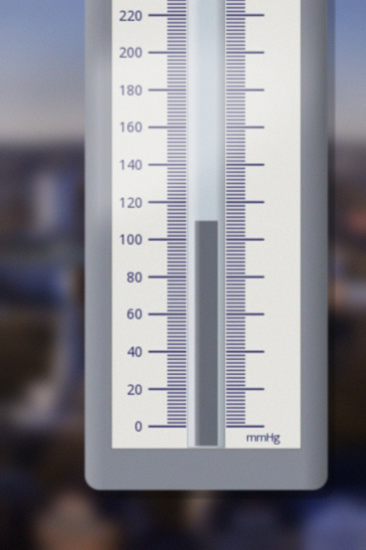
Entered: 110; mmHg
